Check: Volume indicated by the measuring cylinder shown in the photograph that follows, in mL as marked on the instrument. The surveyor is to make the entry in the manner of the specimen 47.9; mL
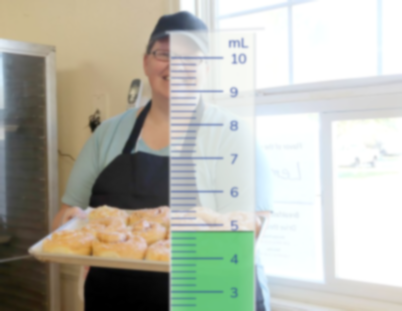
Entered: 4.8; mL
